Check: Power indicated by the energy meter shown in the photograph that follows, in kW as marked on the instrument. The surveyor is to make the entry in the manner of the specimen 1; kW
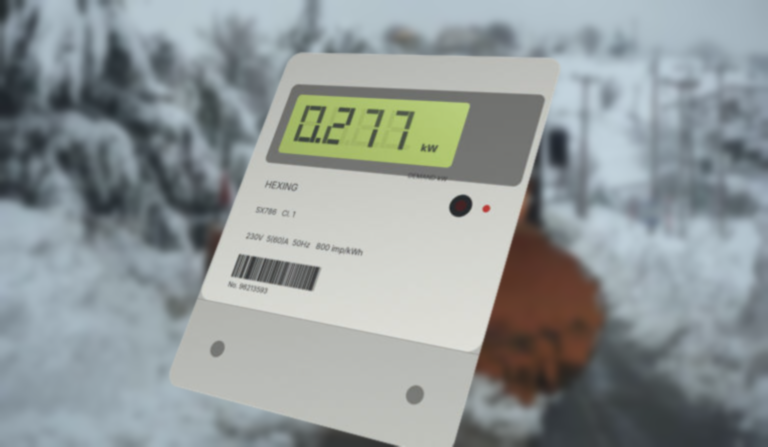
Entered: 0.277; kW
